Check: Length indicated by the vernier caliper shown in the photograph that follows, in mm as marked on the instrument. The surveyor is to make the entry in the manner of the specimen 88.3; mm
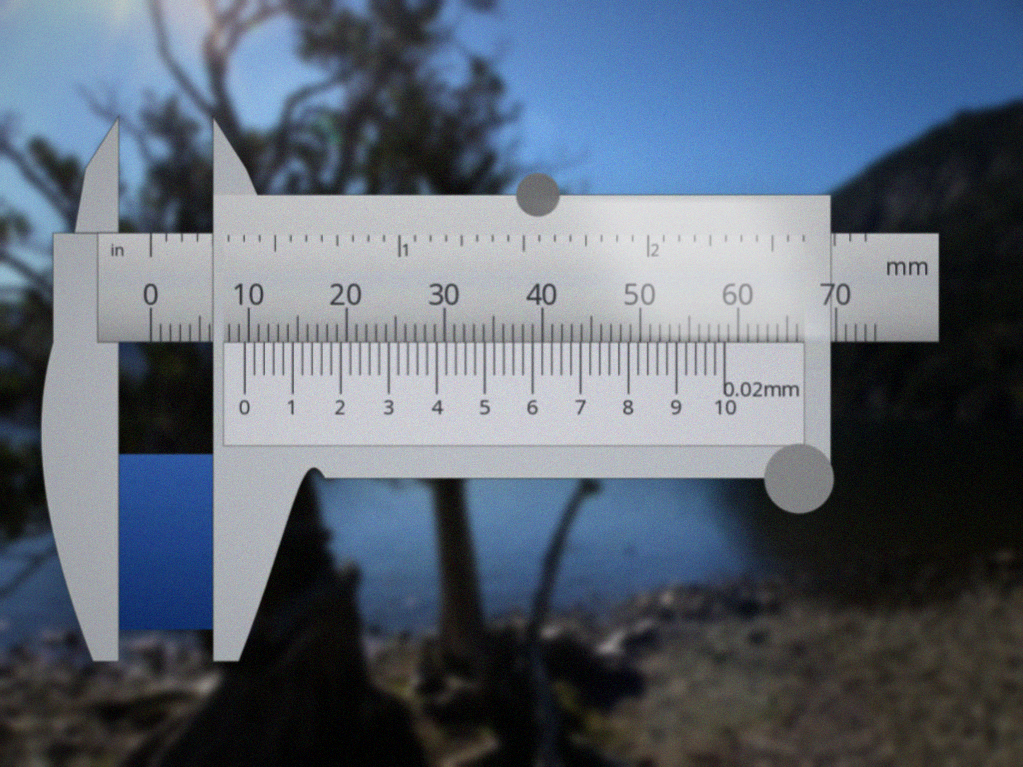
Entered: 9.6; mm
